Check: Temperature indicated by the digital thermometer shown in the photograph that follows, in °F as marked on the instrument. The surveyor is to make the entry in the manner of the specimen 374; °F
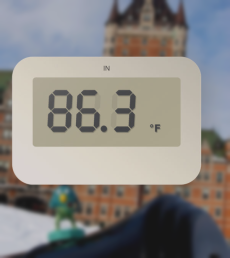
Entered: 86.3; °F
